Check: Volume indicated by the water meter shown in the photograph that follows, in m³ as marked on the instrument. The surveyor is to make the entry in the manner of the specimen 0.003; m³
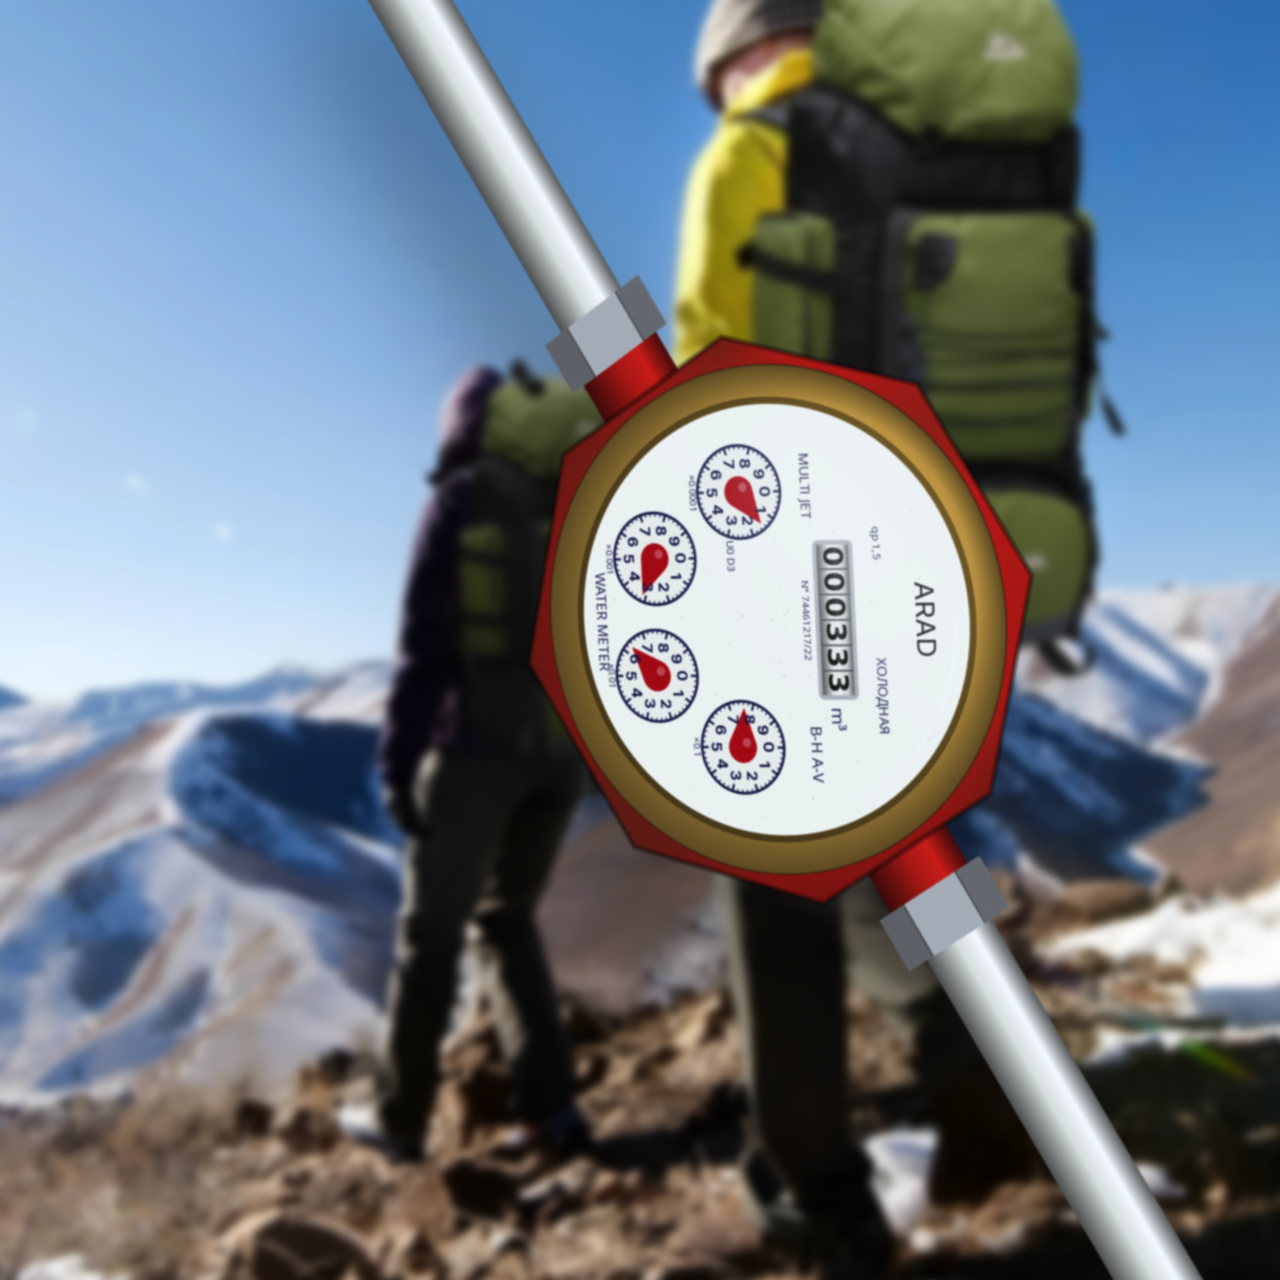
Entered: 333.7631; m³
